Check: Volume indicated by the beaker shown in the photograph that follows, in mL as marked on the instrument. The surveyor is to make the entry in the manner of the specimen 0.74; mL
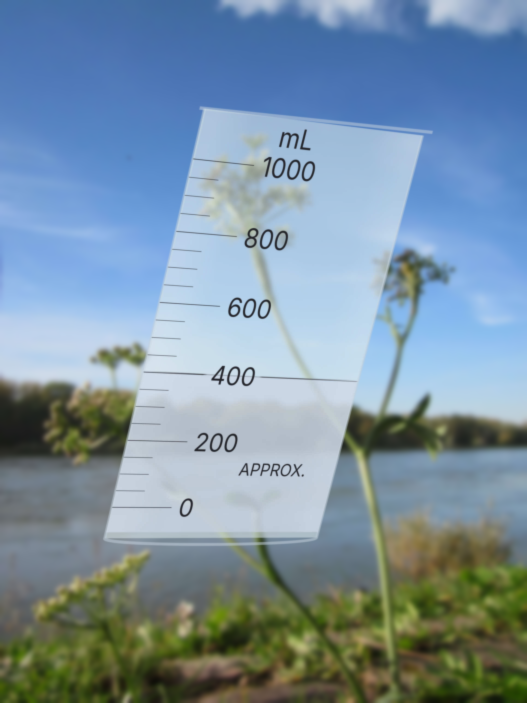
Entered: 400; mL
